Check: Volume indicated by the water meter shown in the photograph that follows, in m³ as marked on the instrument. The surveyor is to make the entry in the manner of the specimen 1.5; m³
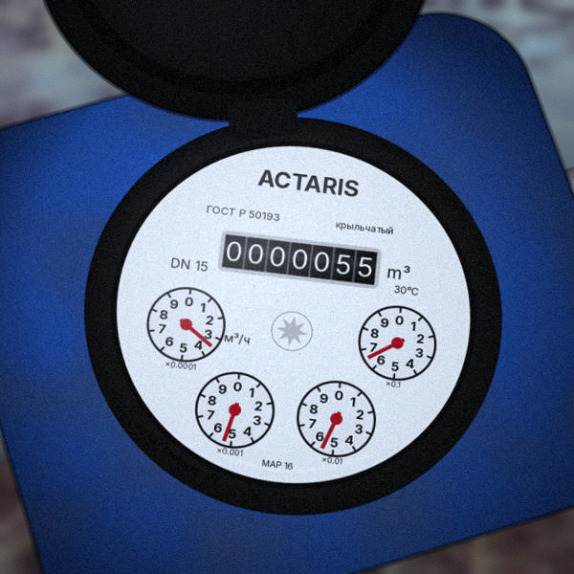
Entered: 55.6553; m³
